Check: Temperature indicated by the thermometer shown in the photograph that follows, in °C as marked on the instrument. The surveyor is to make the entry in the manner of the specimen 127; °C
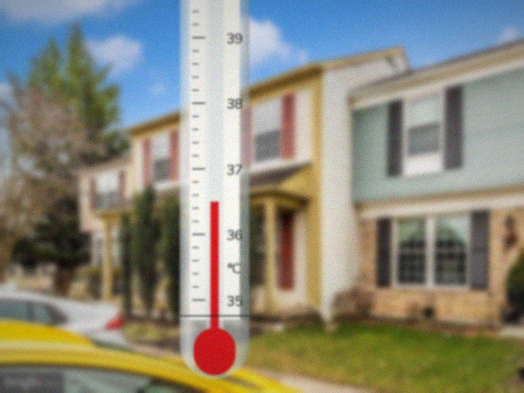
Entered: 36.5; °C
